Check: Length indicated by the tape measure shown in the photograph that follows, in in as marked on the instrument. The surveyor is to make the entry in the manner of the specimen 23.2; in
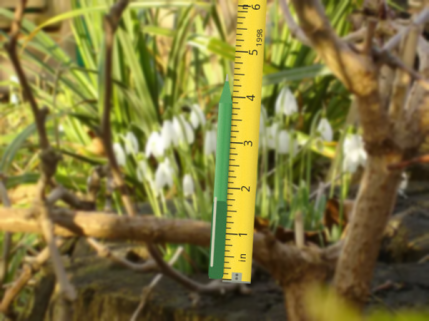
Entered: 4.5; in
